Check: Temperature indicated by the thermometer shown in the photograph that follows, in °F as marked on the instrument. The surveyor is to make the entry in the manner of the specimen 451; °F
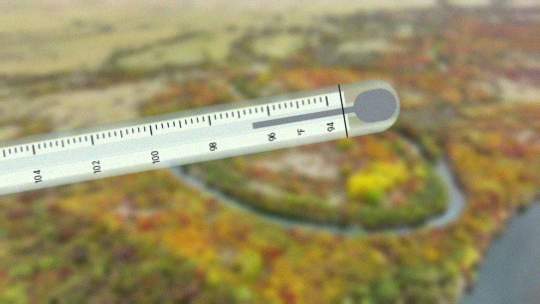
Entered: 96.6; °F
